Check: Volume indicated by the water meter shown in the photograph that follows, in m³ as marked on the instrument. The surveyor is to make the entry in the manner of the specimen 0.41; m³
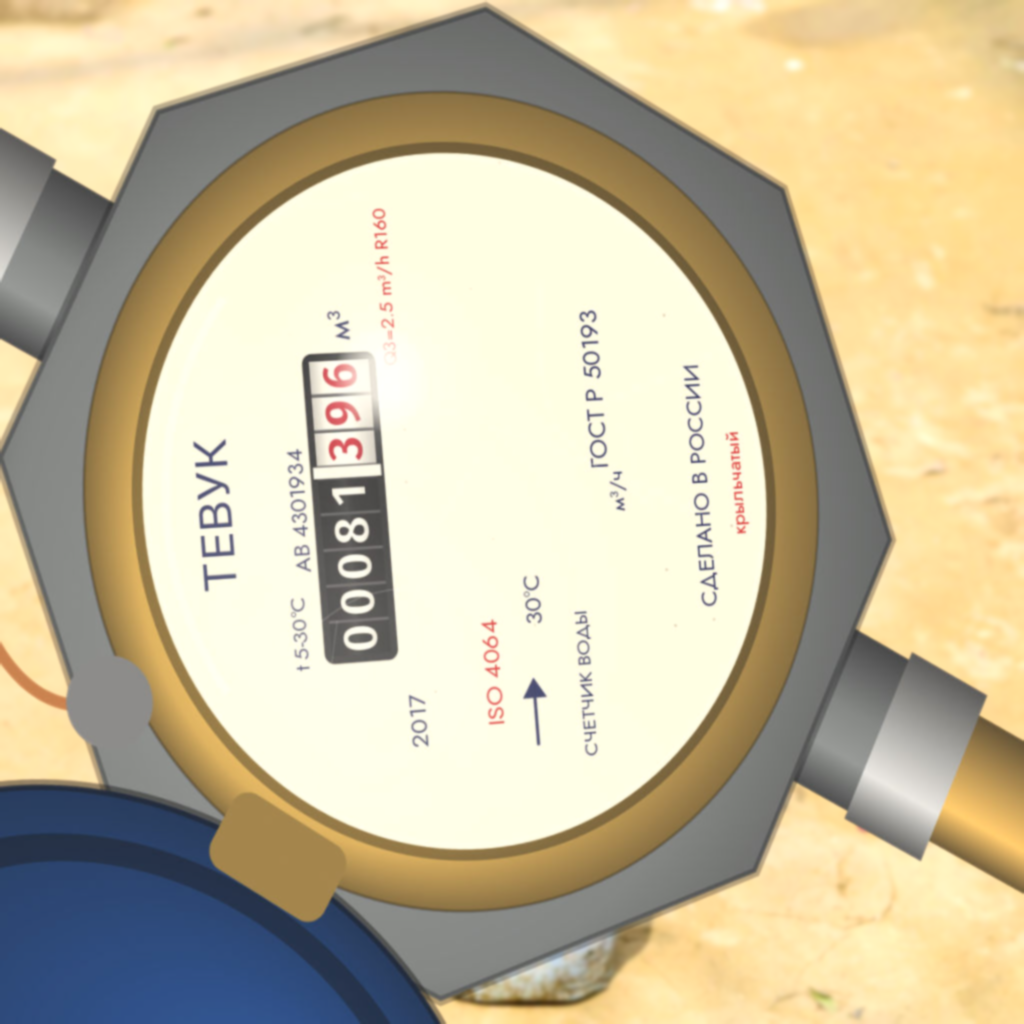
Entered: 81.396; m³
